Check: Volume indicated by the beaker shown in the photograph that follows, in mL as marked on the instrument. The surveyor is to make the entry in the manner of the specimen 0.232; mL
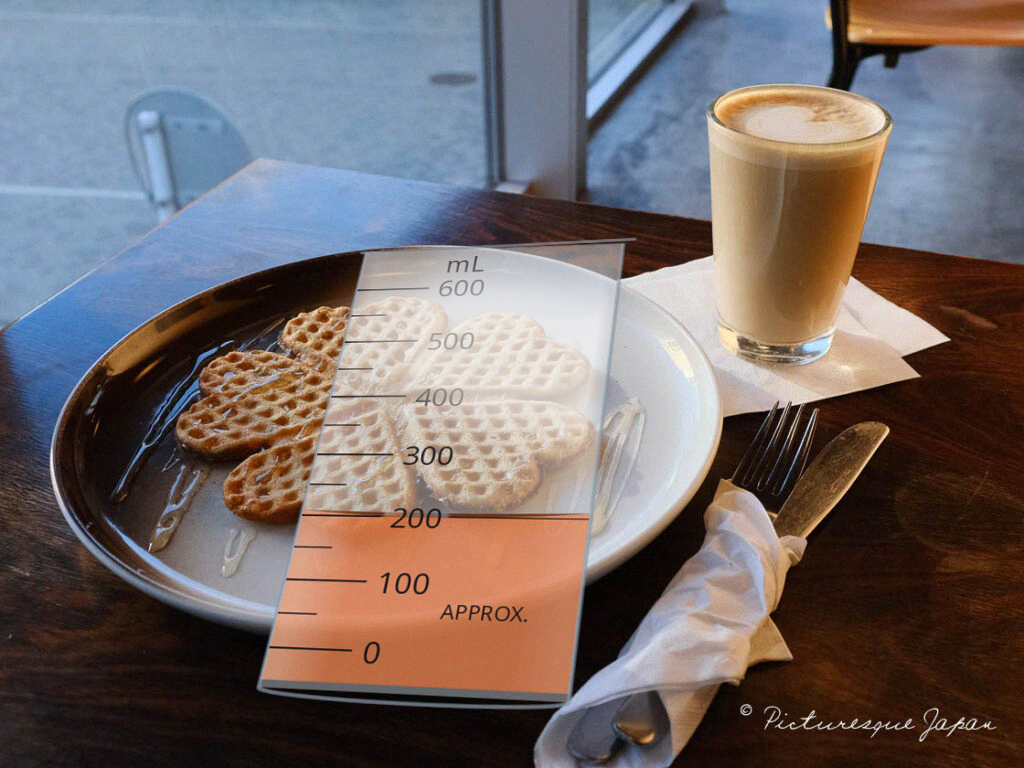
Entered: 200; mL
